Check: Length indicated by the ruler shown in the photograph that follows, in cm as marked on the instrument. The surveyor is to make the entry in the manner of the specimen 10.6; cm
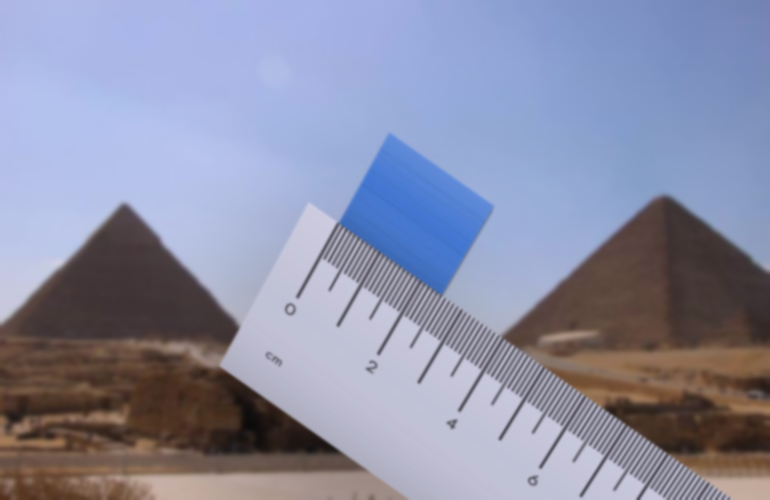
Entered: 2.5; cm
